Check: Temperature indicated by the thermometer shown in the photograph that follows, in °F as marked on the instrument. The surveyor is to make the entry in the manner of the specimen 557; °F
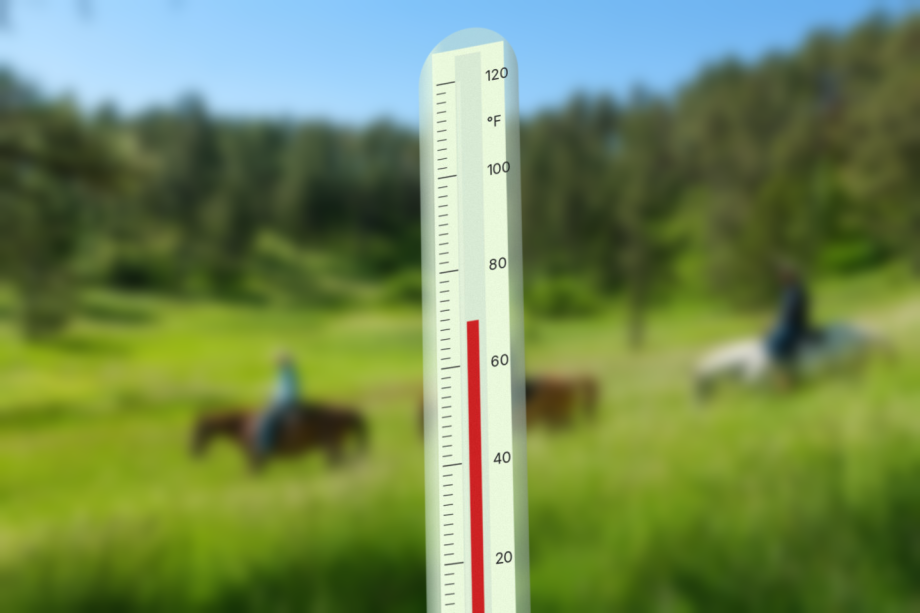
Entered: 69; °F
